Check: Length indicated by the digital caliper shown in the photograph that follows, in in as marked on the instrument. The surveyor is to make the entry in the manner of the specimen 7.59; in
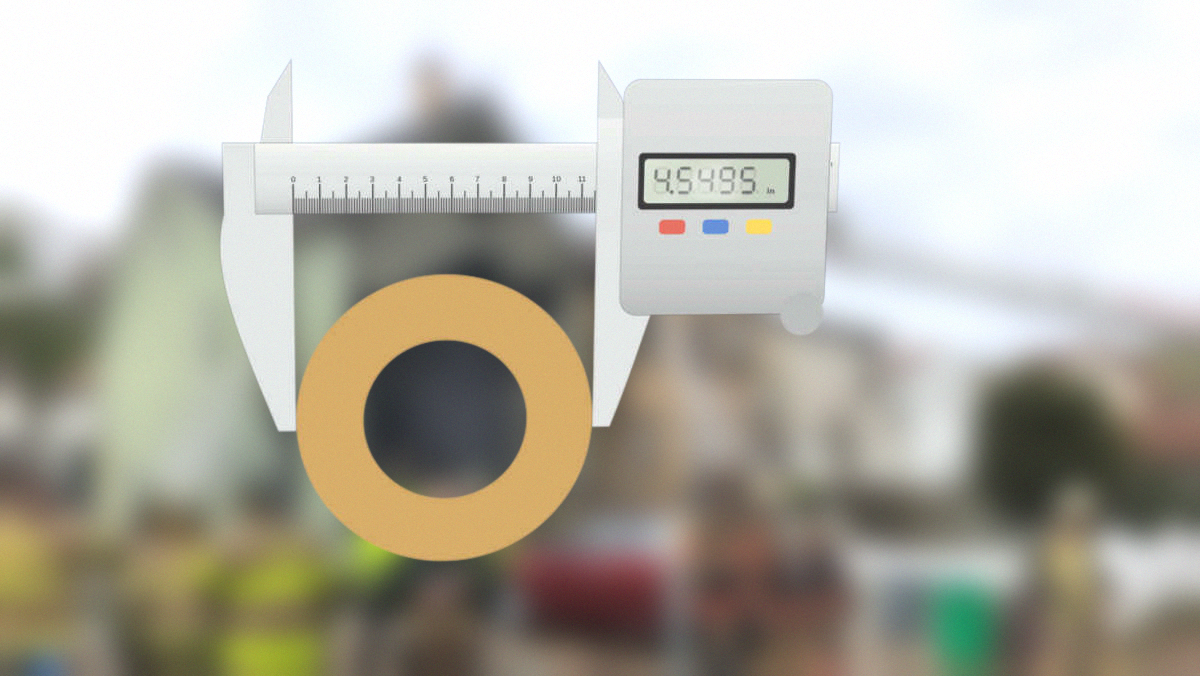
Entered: 4.5495; in
